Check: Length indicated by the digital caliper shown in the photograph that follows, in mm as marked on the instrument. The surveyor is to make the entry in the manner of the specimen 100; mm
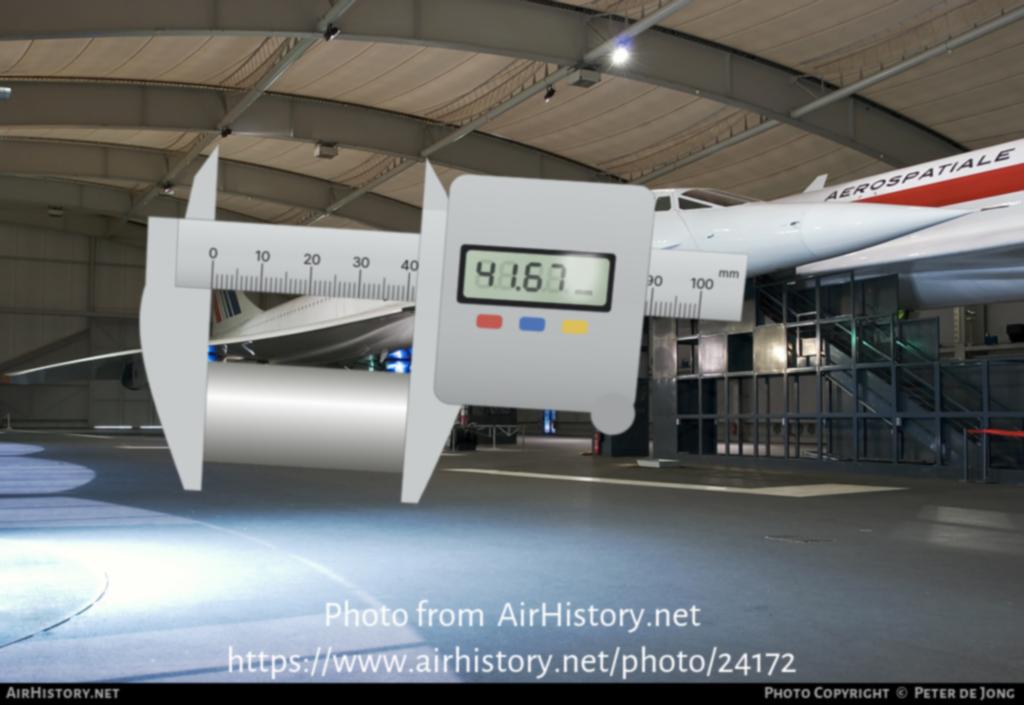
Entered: 41.67; mm
